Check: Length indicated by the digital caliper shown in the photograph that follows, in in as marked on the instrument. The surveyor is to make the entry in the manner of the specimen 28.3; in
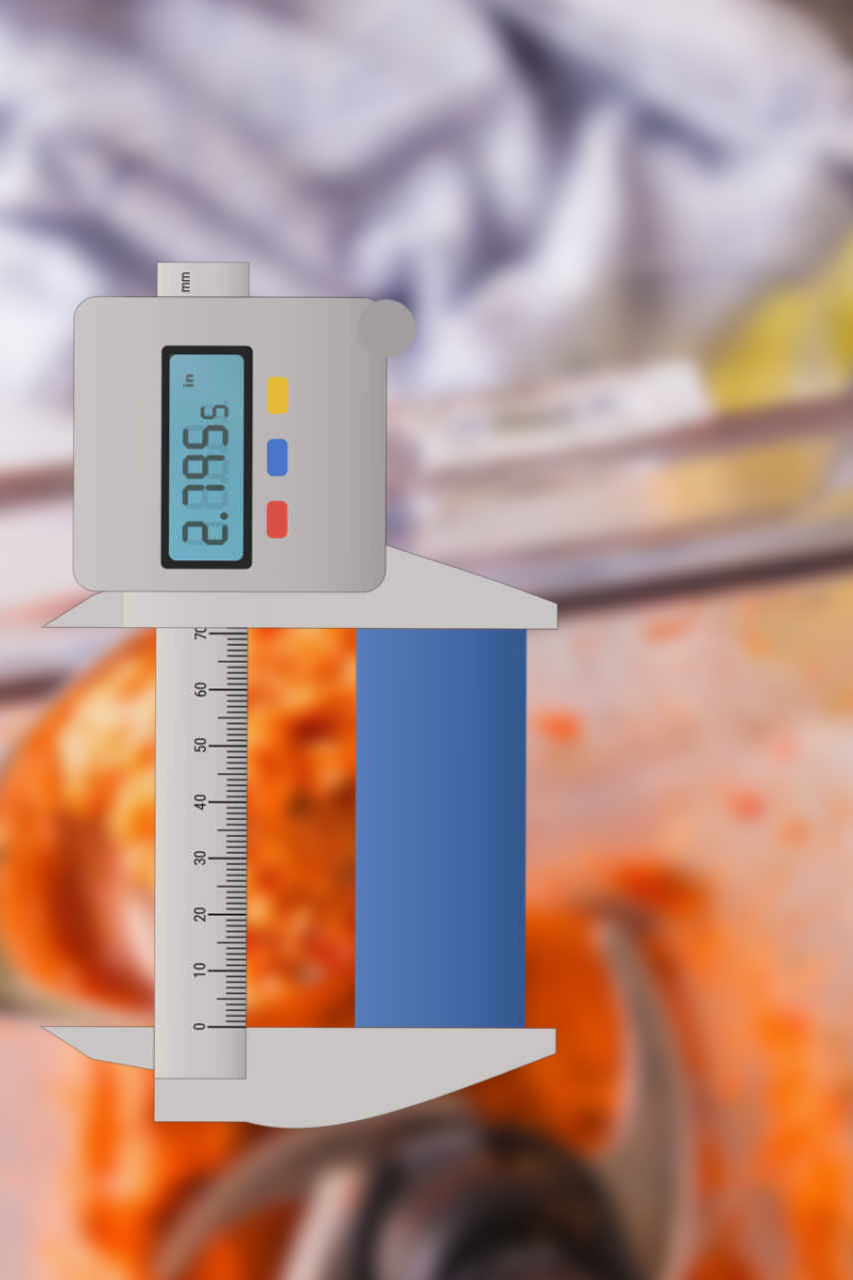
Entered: 2.7955; in
